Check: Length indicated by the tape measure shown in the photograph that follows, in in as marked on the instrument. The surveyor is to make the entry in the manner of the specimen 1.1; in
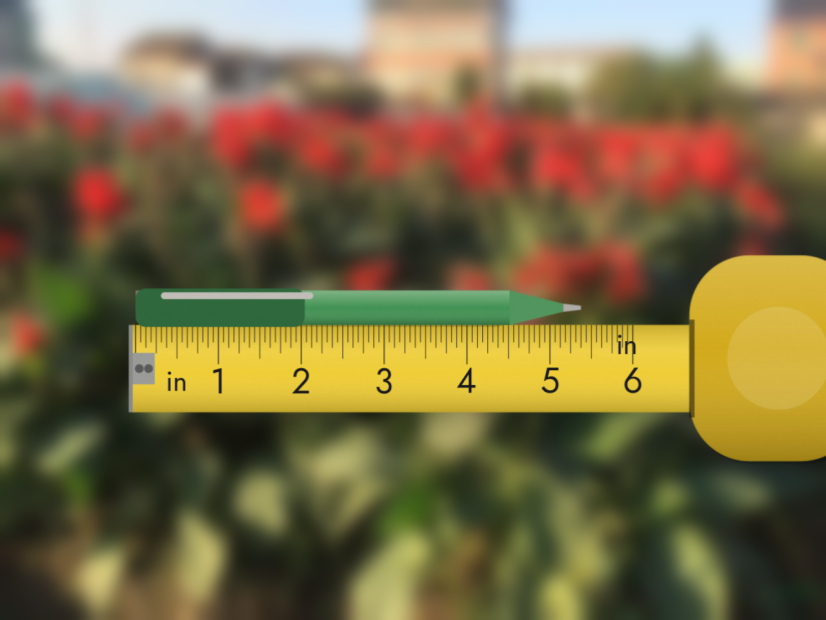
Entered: 5.375; in
